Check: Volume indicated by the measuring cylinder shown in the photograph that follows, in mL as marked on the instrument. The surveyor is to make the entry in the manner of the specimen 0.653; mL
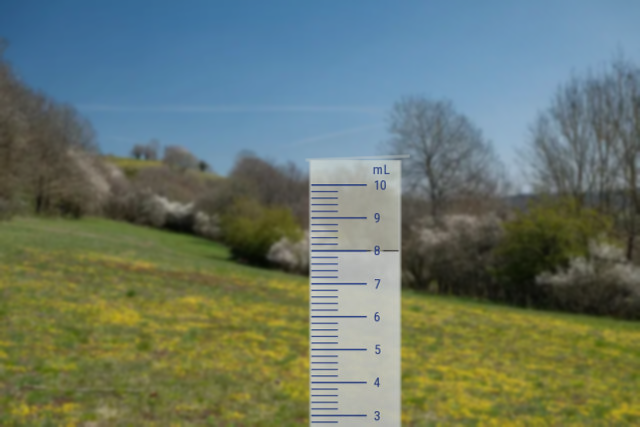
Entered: 8; mL
